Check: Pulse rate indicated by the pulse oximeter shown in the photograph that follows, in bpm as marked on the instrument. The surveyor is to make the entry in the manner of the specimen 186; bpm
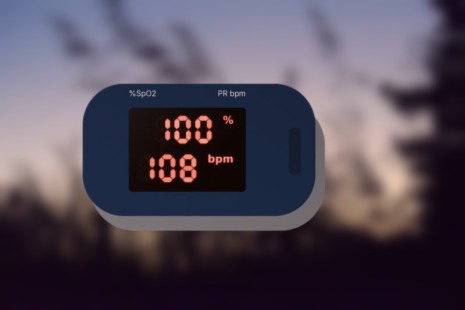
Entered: 108; bpm
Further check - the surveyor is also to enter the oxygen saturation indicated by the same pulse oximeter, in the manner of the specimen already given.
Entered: 100; %
